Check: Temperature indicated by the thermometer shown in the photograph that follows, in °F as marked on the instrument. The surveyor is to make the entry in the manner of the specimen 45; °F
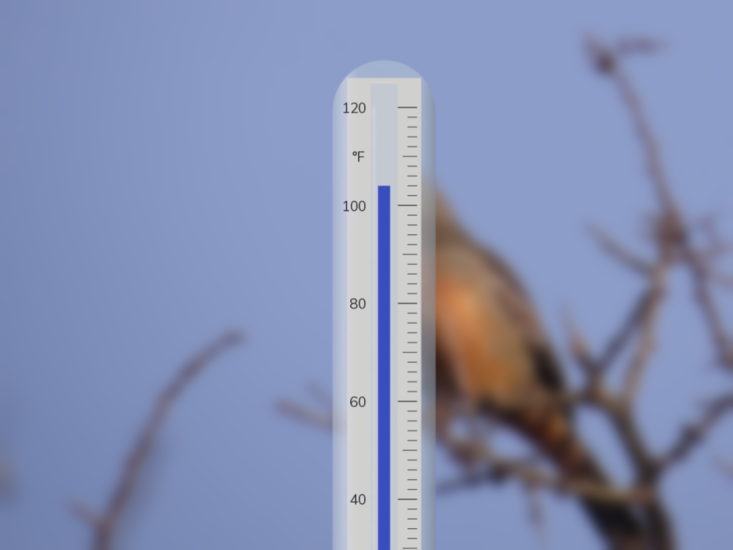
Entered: 104; °F
